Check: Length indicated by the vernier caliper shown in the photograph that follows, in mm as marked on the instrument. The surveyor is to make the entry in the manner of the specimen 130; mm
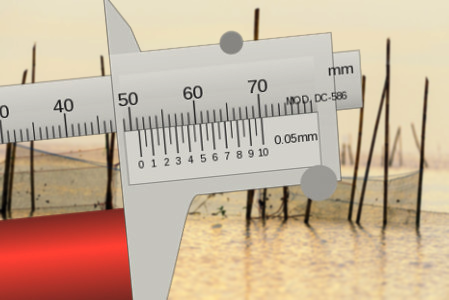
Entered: 51.2; mm
